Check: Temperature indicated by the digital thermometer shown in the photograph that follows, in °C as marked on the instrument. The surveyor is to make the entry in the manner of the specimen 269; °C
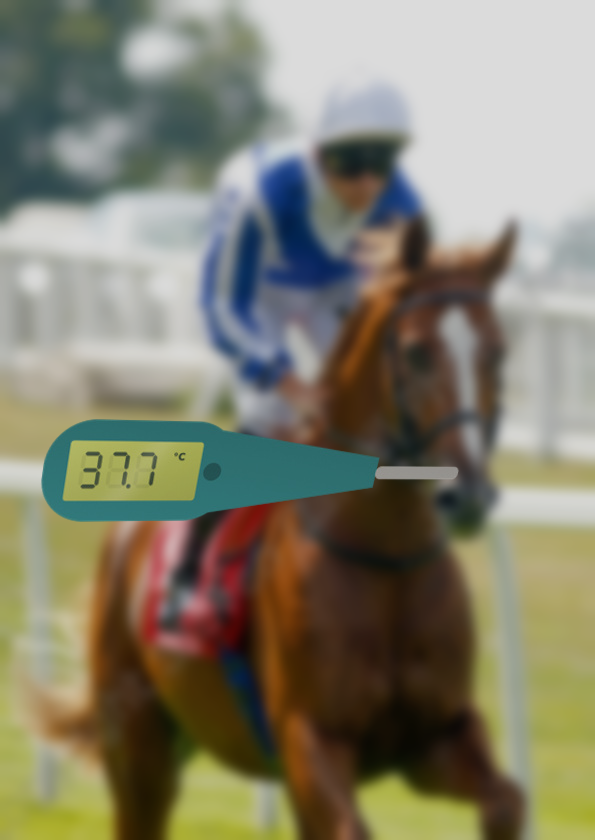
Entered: 37.7; °C
